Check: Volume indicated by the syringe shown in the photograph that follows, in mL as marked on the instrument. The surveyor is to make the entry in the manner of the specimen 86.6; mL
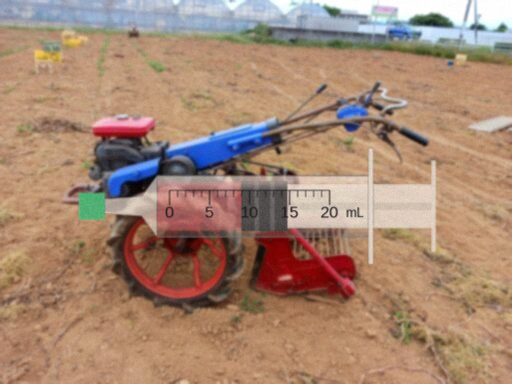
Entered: 9; mL
